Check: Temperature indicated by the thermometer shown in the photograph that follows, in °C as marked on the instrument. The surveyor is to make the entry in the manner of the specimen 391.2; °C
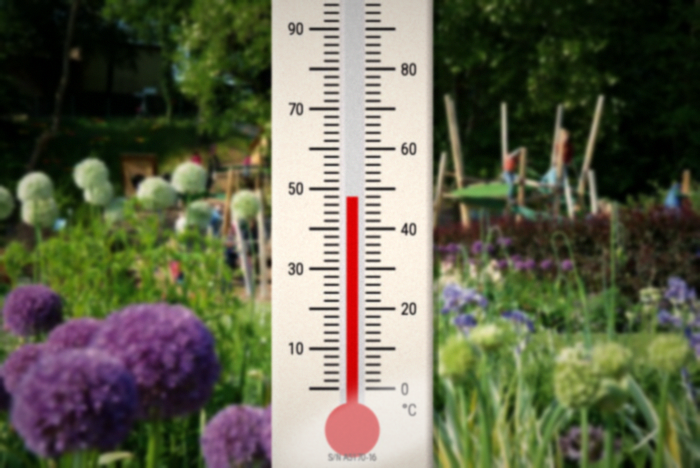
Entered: 48; °C
